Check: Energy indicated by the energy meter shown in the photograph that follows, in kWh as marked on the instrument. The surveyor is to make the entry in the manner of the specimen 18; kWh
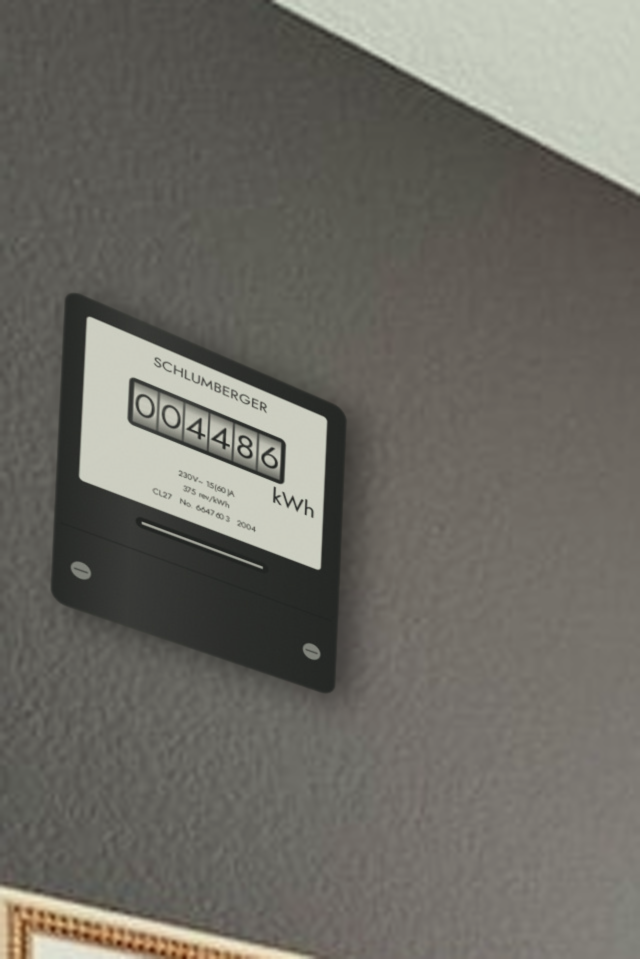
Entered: 4486; kWh
